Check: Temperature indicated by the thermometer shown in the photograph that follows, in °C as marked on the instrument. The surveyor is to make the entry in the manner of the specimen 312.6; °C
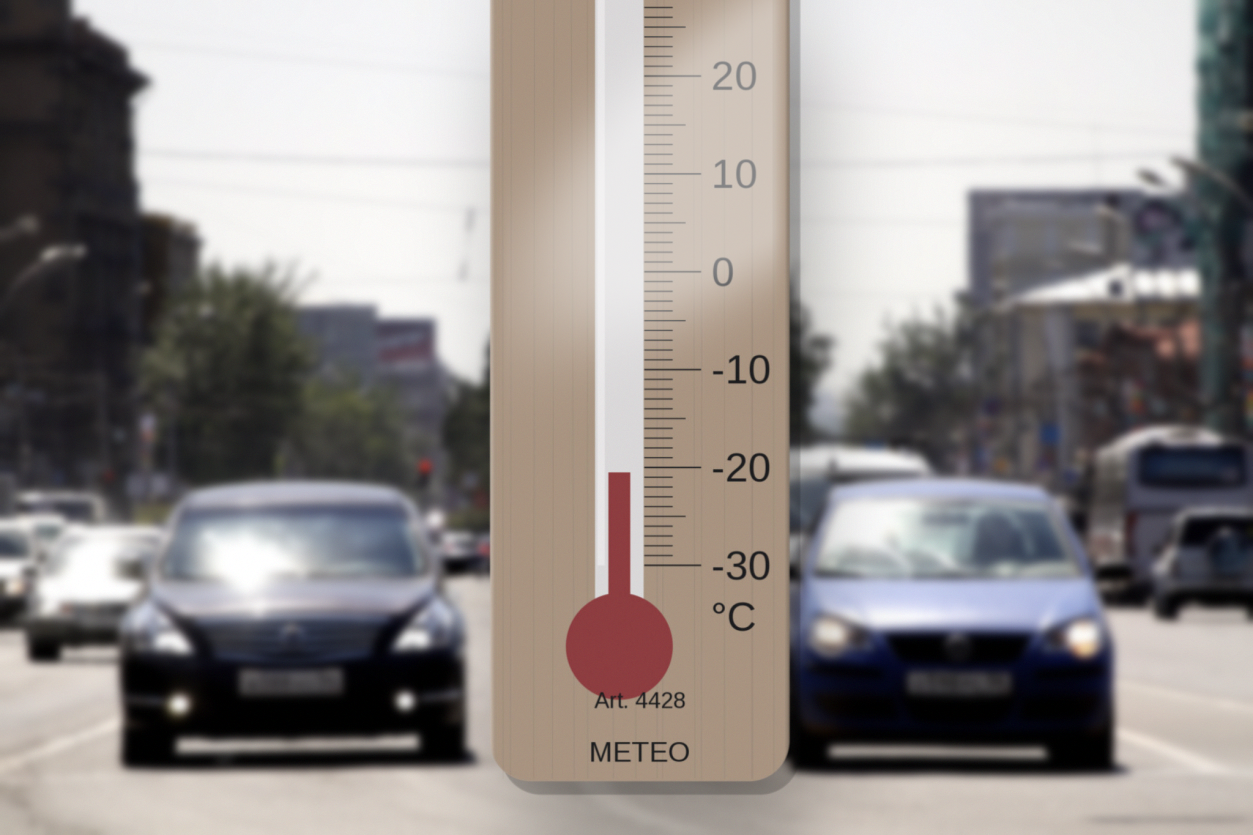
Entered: -20.5; °C
